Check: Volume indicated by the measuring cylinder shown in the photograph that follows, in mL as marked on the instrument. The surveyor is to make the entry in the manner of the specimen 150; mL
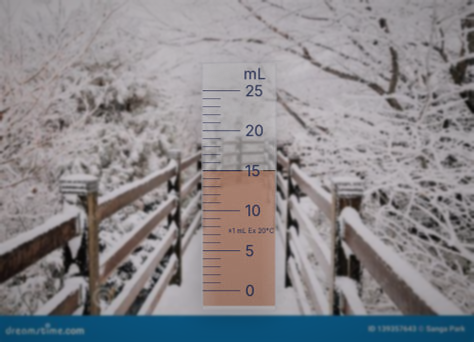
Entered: 15; mL
